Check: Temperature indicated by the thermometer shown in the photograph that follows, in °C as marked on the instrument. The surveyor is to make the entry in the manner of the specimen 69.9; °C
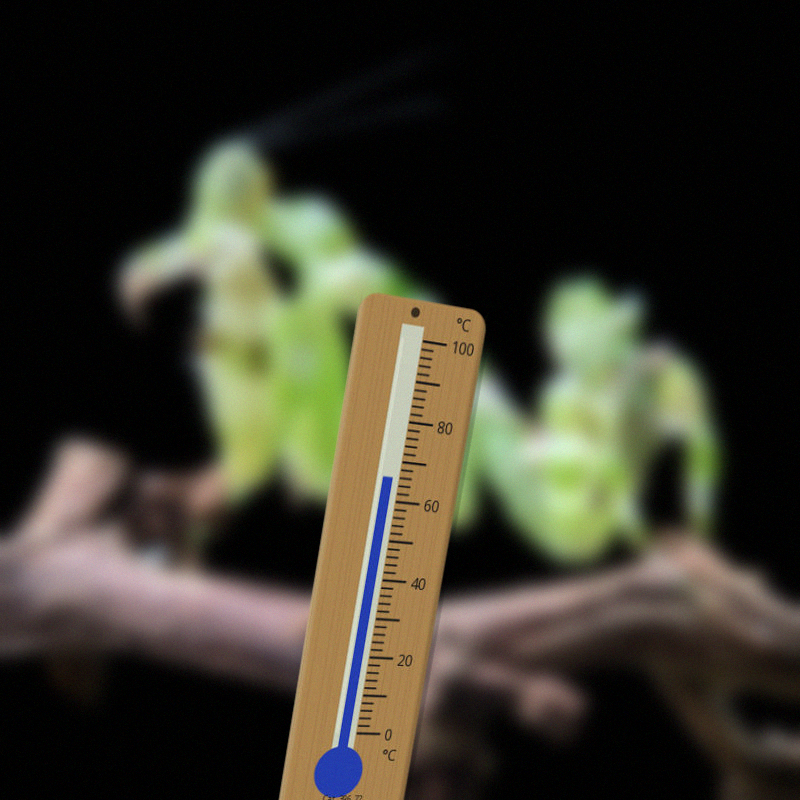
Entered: 66; °C
